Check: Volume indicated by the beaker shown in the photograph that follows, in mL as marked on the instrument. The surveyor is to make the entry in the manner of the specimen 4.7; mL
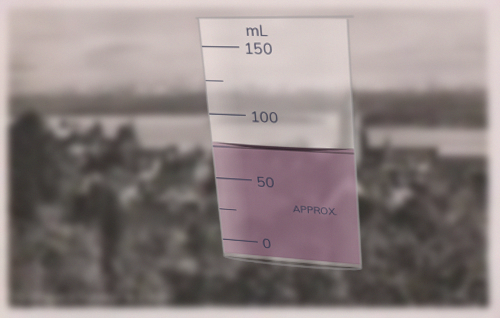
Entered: 75; mL
